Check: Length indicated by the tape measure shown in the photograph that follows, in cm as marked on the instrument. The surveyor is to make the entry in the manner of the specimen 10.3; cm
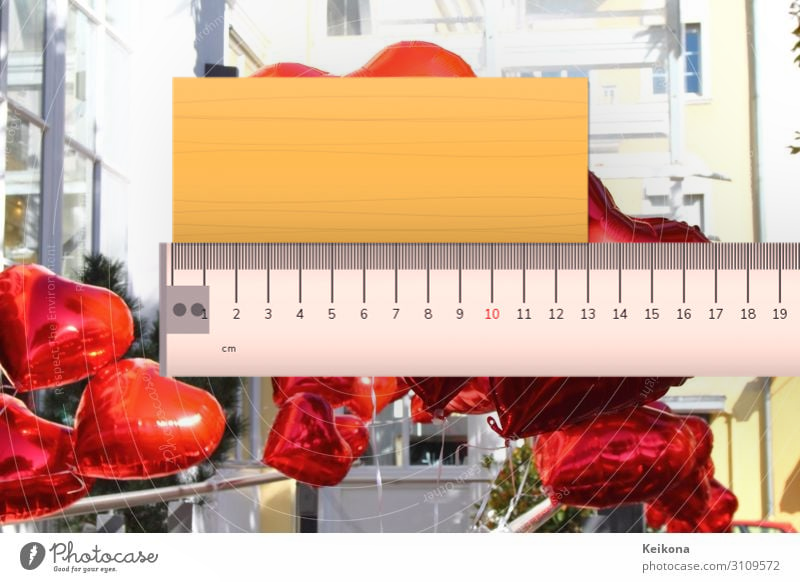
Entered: 13; cm
